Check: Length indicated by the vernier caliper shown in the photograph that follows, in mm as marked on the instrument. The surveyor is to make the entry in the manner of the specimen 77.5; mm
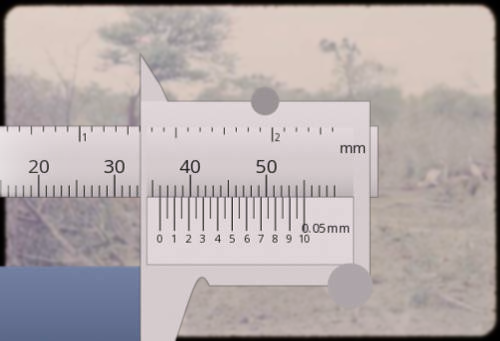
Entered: 36.0; mm
